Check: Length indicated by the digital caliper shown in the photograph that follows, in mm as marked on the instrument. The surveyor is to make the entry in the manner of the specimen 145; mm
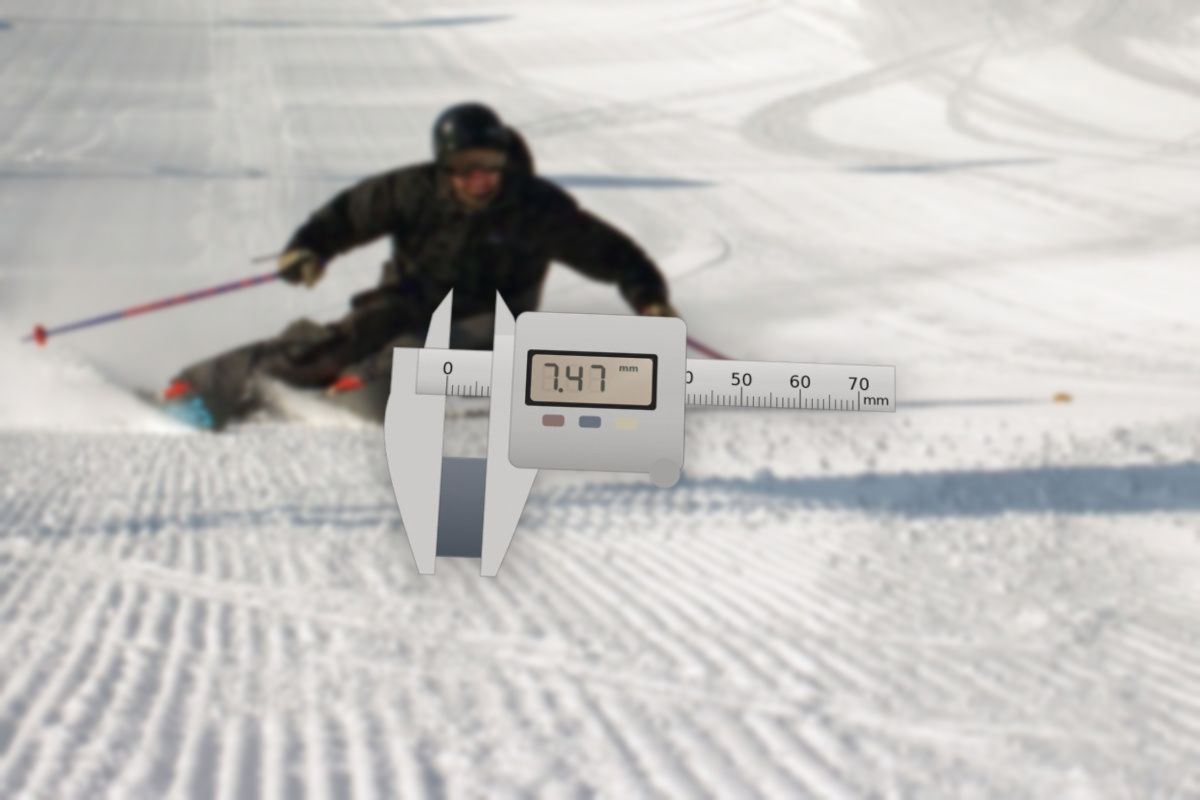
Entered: 7.47; mm
